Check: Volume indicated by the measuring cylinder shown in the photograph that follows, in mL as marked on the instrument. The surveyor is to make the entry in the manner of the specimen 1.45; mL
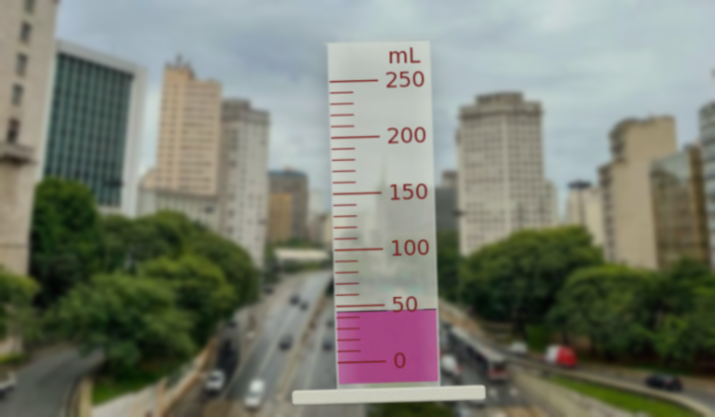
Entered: 45; mL
